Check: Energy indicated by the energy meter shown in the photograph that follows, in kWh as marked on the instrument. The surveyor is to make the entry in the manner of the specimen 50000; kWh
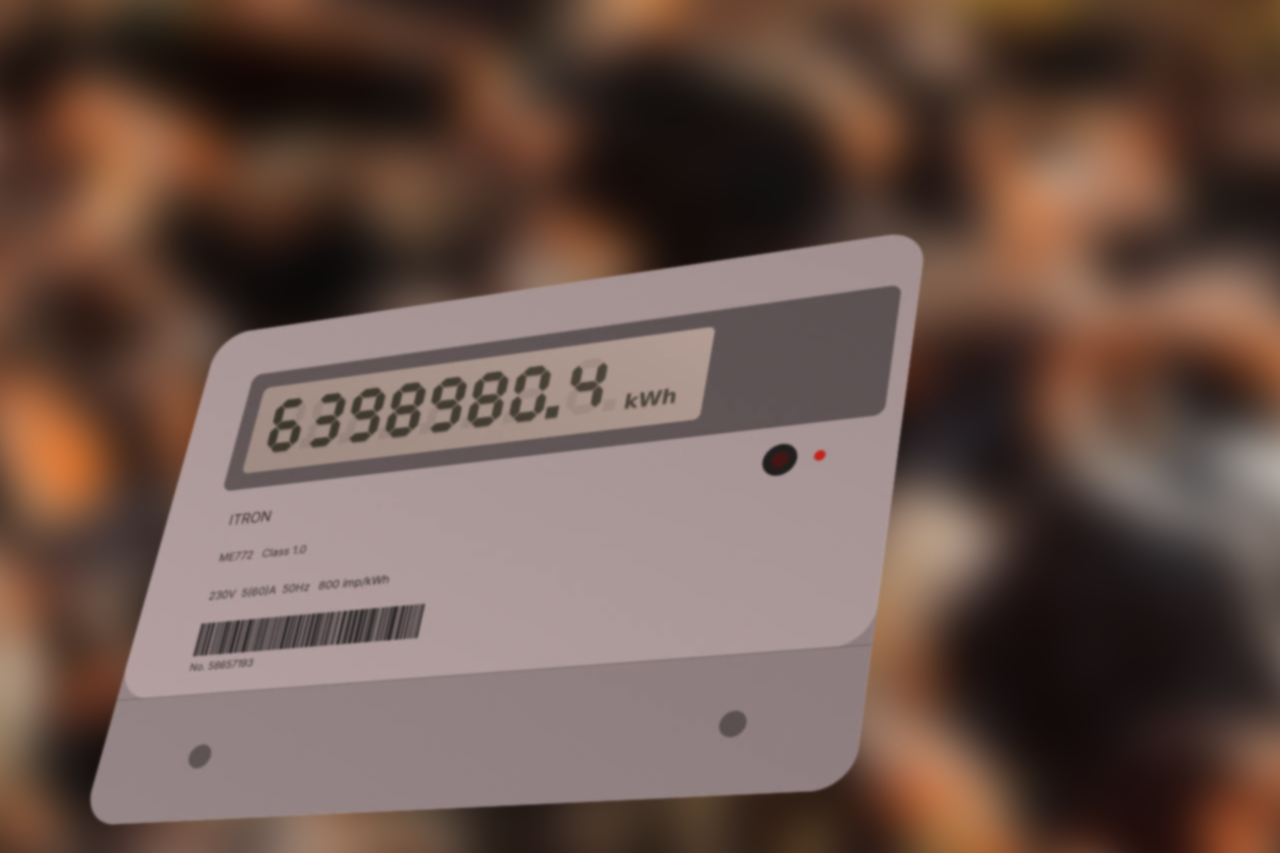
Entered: 6398980.4; kWh
